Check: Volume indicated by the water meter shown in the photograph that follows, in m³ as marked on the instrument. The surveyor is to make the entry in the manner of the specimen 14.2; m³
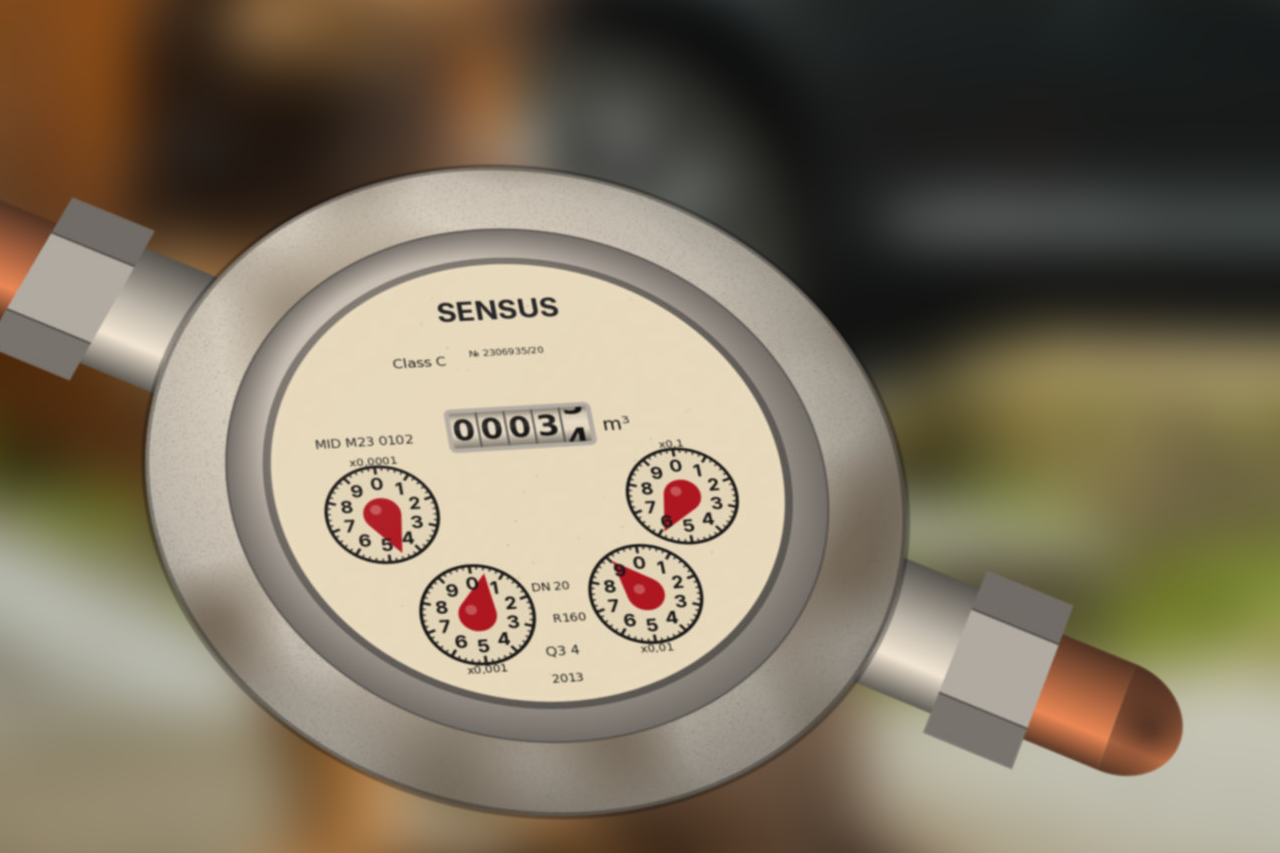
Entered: 33.5904; m³
